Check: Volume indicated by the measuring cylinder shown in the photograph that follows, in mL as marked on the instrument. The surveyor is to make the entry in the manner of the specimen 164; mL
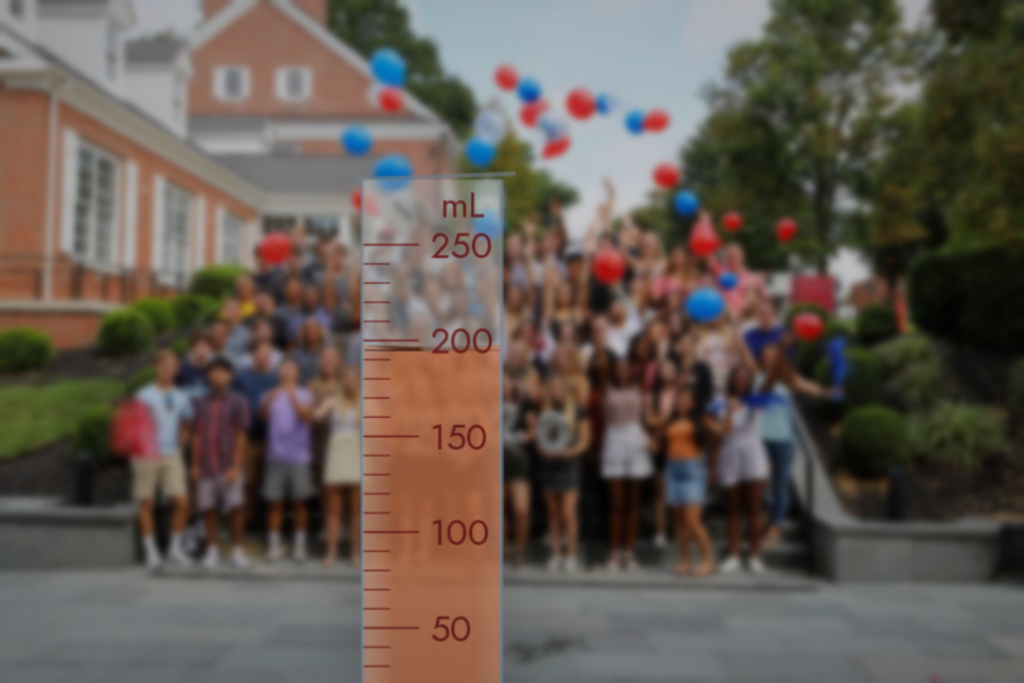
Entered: 195; mL
